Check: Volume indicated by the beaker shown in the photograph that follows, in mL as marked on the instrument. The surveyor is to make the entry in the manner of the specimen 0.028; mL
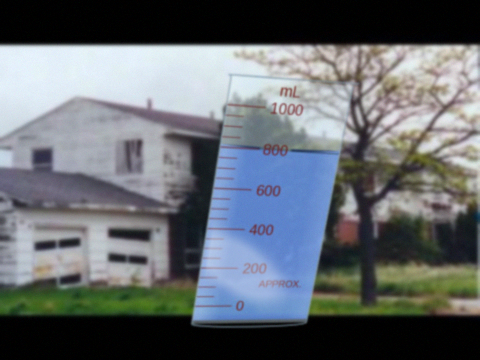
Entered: 800; mL
